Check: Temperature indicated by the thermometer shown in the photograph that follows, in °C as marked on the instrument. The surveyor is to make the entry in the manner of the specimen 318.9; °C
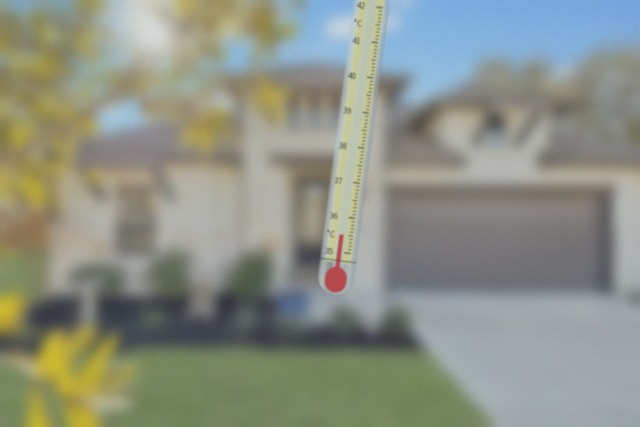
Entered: 35.5; °C
